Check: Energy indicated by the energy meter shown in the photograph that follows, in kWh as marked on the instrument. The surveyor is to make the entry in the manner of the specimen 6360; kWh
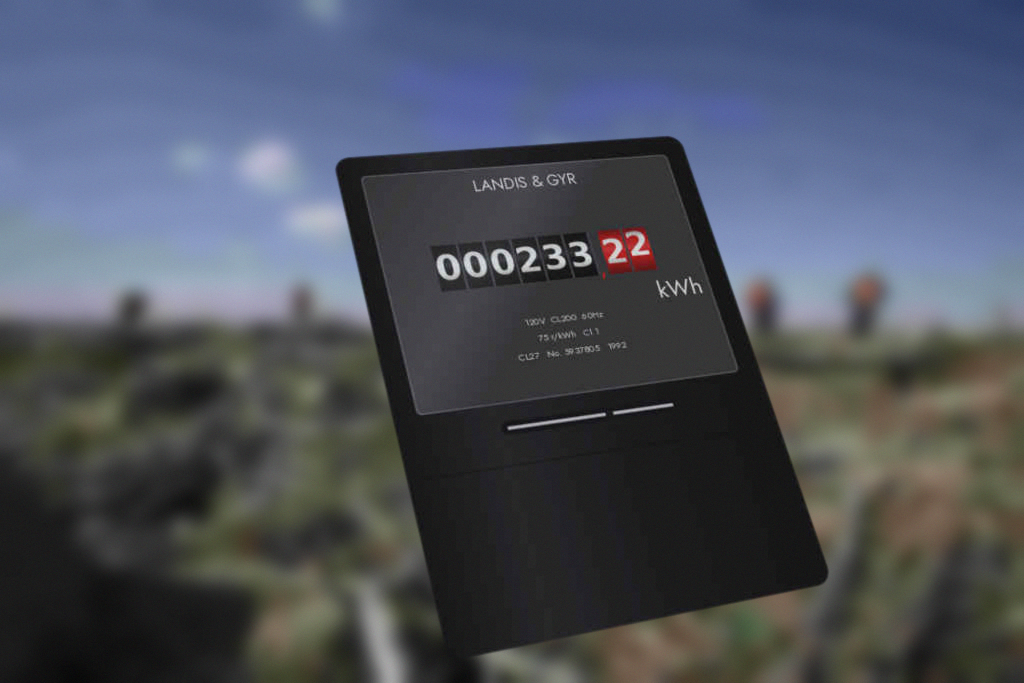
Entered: 233.22; kWh
